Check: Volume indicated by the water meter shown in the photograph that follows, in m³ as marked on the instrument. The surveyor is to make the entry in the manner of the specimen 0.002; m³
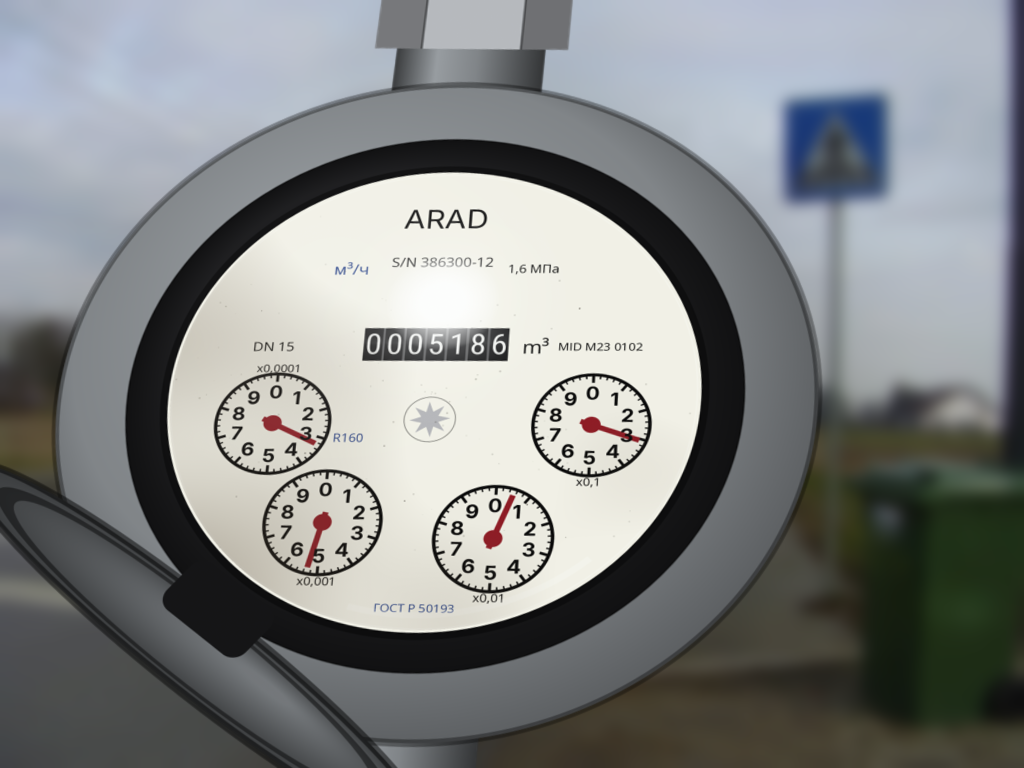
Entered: 5186.3053; m³
